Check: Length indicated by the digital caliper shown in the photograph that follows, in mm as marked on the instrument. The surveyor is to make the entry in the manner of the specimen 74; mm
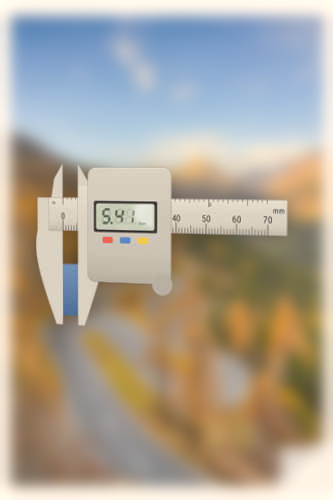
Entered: 5.41; mm
